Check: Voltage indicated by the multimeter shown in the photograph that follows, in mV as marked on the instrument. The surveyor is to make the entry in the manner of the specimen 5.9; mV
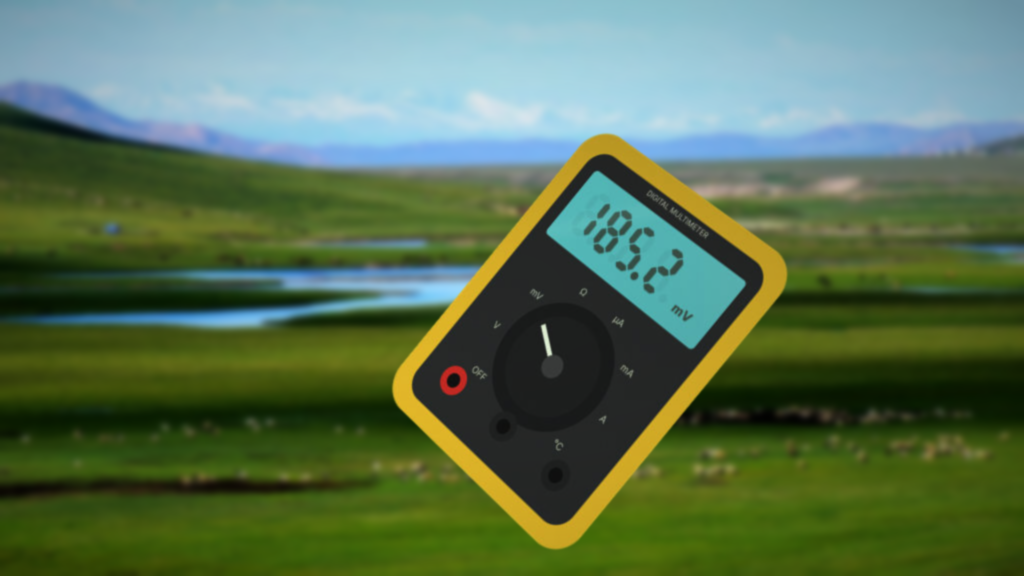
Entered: 185.2; mV
